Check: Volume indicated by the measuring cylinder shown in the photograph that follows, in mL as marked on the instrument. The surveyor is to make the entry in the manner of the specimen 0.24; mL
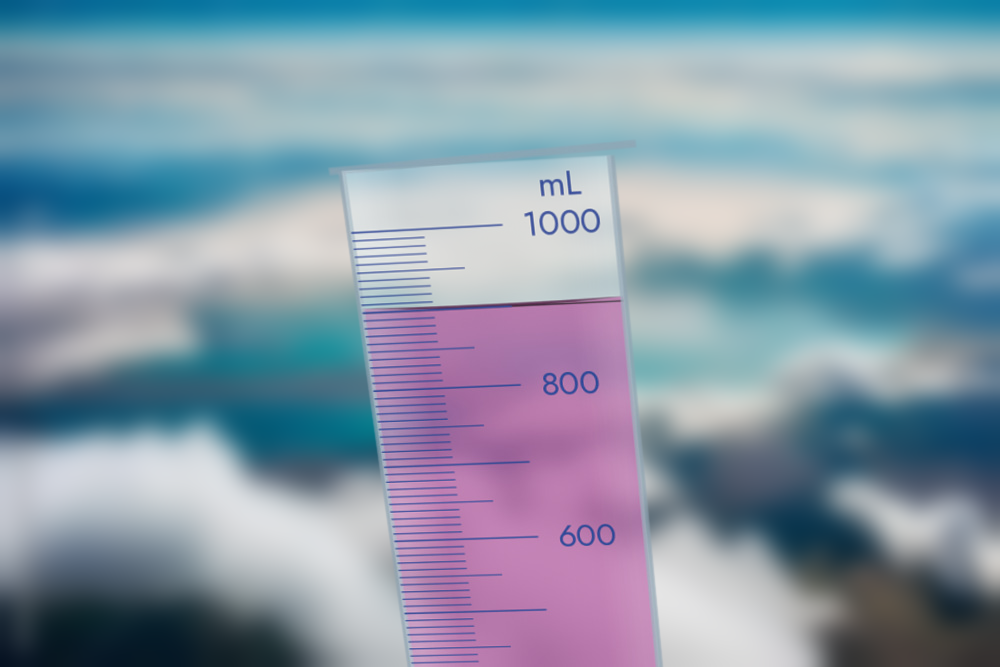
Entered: 900; mL
